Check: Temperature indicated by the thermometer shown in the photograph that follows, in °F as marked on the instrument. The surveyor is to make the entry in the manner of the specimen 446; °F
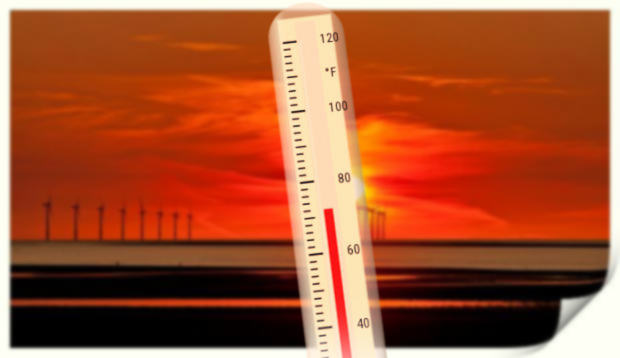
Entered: 72; °F
